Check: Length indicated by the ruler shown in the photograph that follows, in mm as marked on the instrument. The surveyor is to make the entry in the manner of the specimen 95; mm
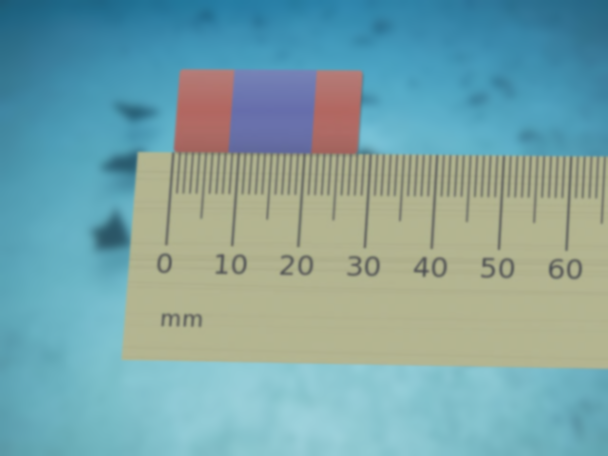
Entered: 28; mm
